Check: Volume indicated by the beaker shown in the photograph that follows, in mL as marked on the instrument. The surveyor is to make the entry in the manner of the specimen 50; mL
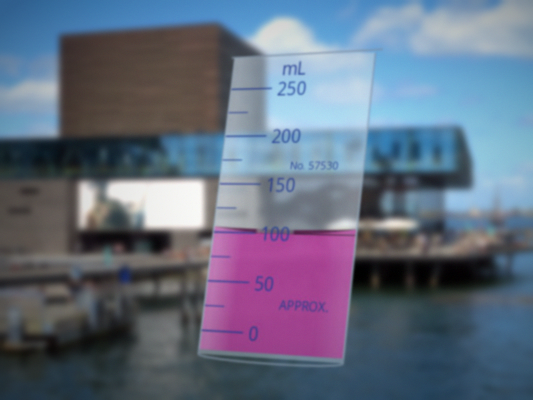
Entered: 100; mL
